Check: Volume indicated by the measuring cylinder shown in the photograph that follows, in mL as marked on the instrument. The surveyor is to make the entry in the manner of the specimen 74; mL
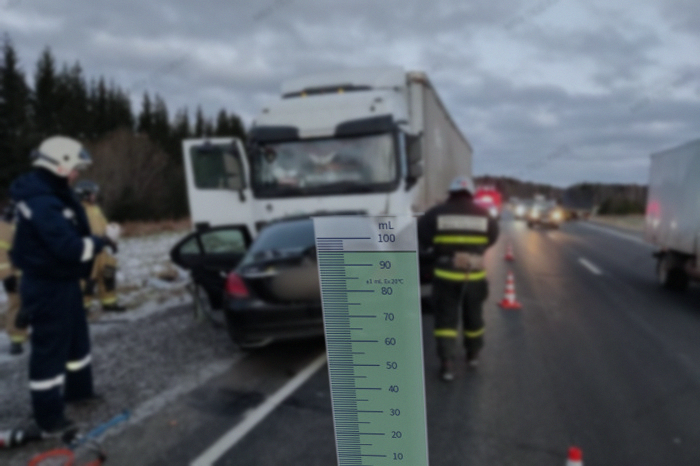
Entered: 95; mL
